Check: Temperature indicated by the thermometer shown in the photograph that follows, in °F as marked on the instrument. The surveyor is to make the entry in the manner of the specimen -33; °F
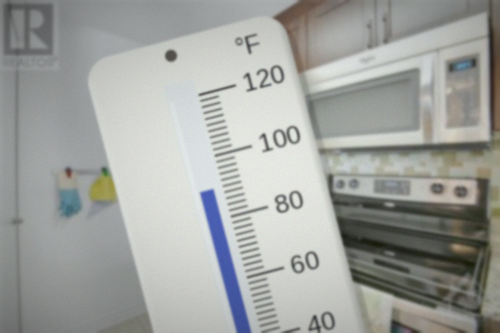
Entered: 90; °F
